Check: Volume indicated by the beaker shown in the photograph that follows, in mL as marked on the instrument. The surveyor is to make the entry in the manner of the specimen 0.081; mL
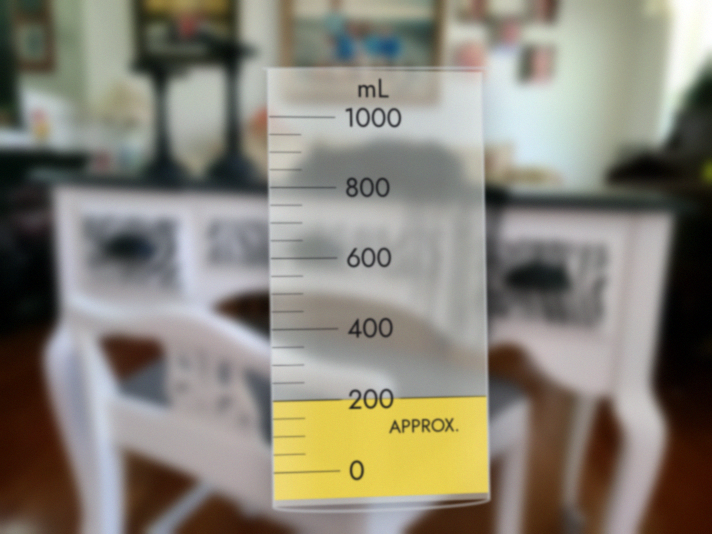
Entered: 200; mL
